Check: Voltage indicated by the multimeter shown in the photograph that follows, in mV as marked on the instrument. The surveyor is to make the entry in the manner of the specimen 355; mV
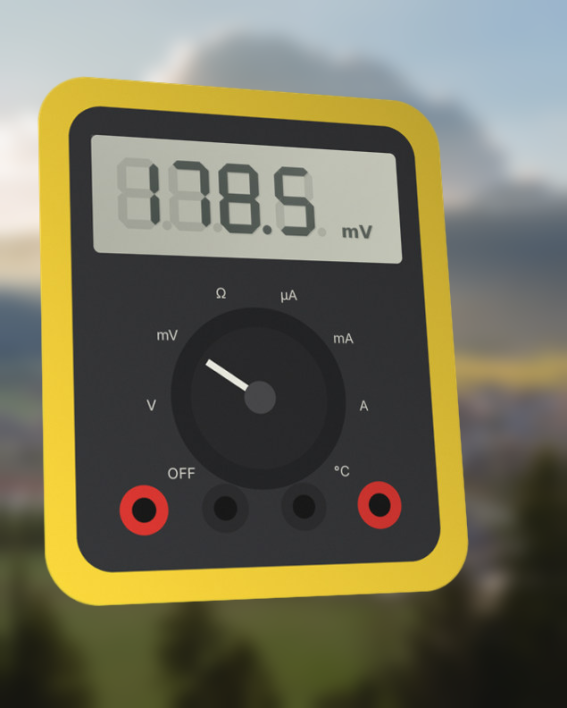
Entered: 178.5; mV
